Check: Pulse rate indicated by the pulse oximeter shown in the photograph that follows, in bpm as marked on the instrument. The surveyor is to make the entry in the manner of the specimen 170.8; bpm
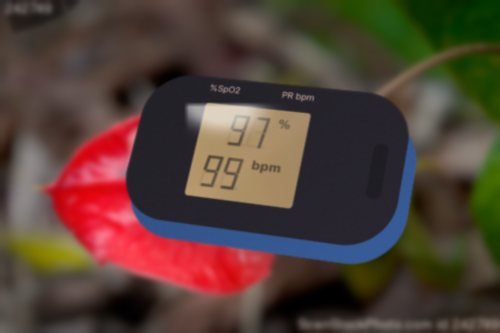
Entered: 99; bpm
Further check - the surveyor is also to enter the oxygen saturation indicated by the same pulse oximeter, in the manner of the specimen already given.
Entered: 97; %
